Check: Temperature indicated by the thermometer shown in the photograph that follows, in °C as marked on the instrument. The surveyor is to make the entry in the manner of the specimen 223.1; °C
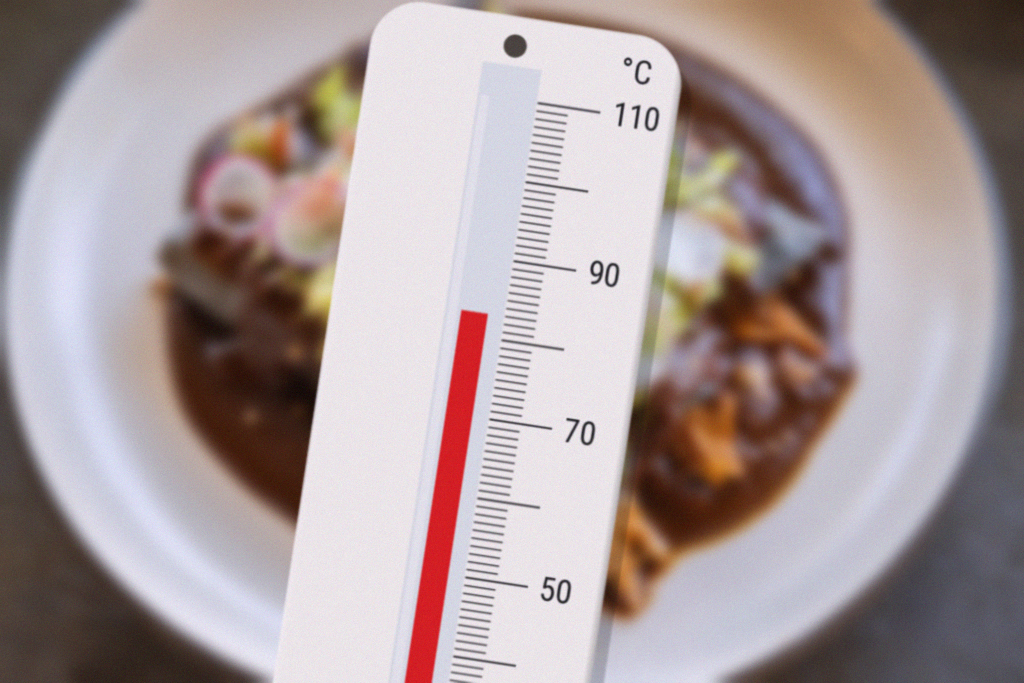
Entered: 83; °C
